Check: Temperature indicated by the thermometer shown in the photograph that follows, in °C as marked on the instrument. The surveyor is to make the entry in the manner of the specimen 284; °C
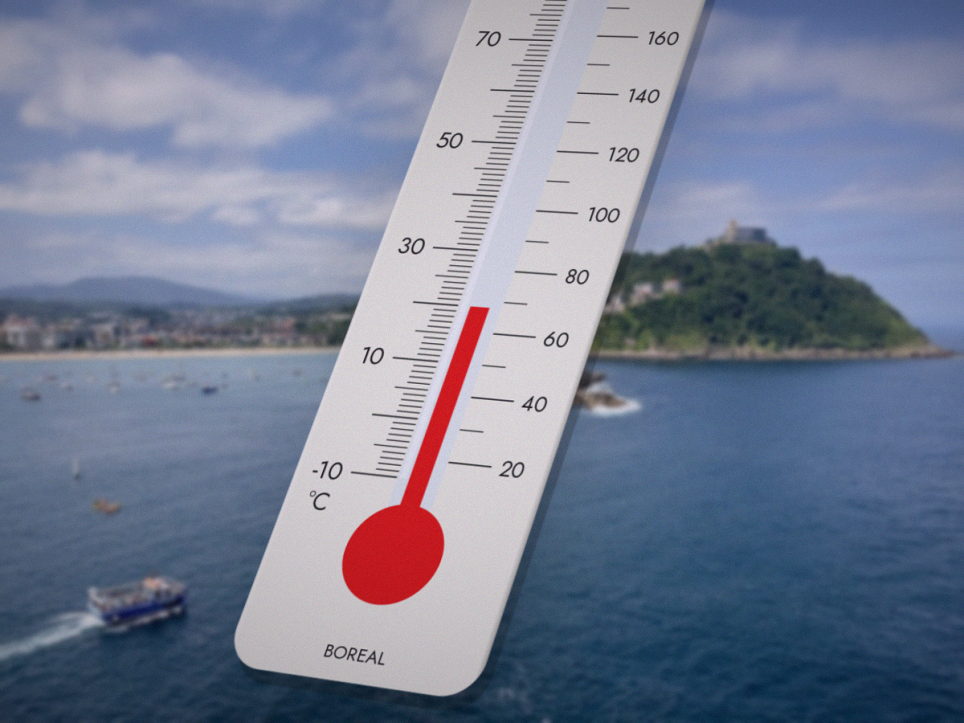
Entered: 20; °C
